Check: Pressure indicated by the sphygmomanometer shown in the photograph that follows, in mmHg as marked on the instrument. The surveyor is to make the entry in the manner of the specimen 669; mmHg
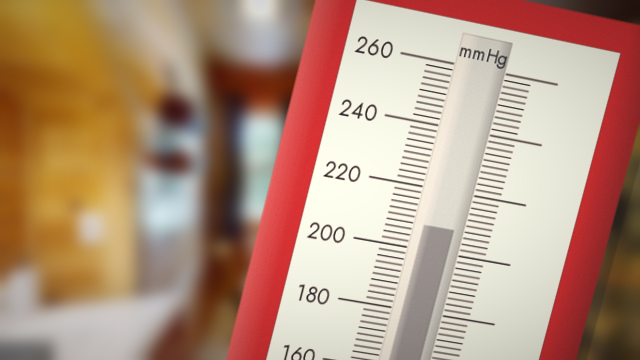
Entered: 208; mmHg
